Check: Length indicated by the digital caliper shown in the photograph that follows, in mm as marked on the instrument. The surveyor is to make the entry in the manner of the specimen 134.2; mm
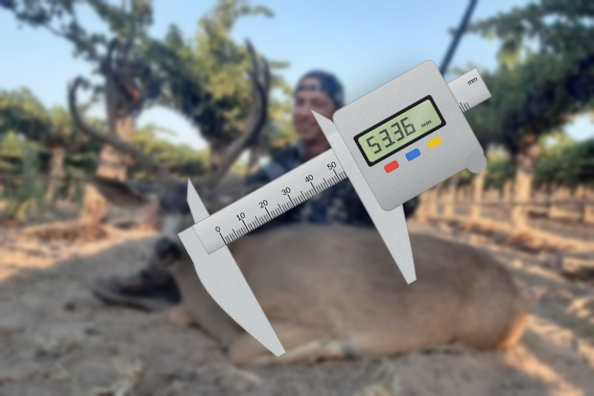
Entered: 53.36; mm
